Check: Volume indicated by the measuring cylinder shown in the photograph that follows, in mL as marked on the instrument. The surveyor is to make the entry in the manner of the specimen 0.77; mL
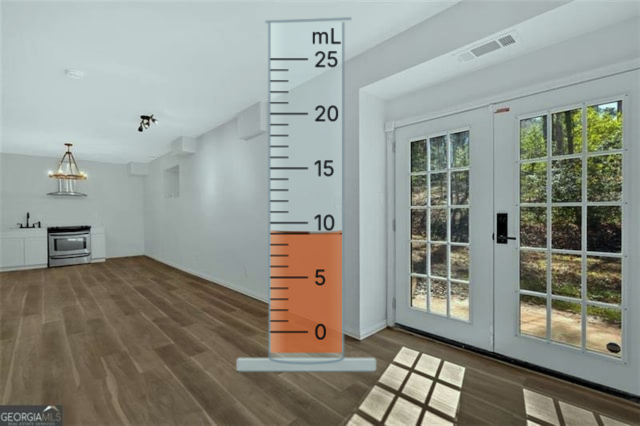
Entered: 9; mL
